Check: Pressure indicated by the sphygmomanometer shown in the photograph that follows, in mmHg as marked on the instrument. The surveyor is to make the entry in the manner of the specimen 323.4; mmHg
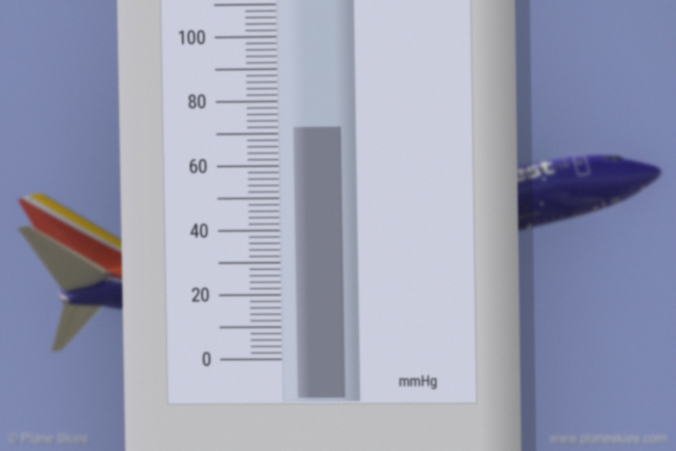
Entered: 72; mmHg
